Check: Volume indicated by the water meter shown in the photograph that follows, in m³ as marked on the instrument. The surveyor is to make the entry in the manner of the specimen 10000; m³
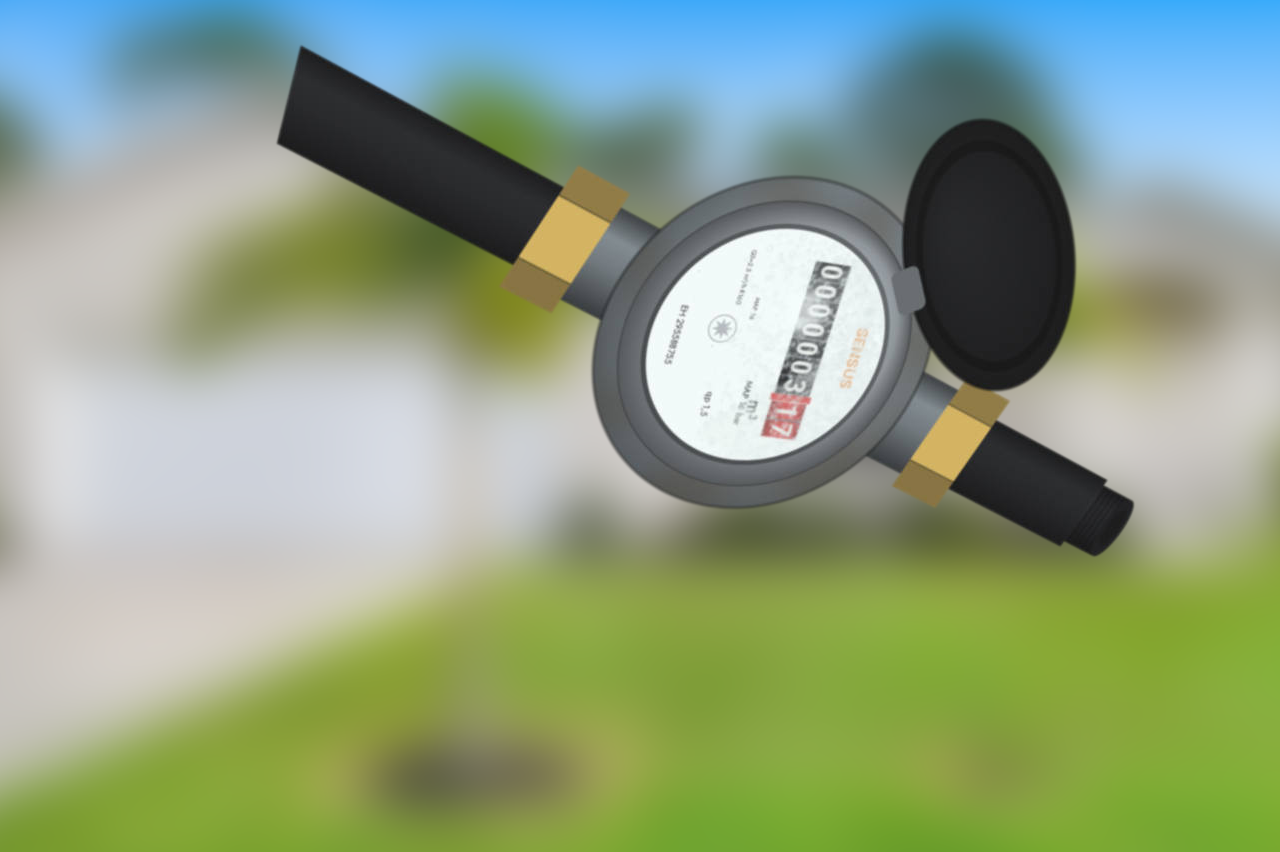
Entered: 3.17; m³
